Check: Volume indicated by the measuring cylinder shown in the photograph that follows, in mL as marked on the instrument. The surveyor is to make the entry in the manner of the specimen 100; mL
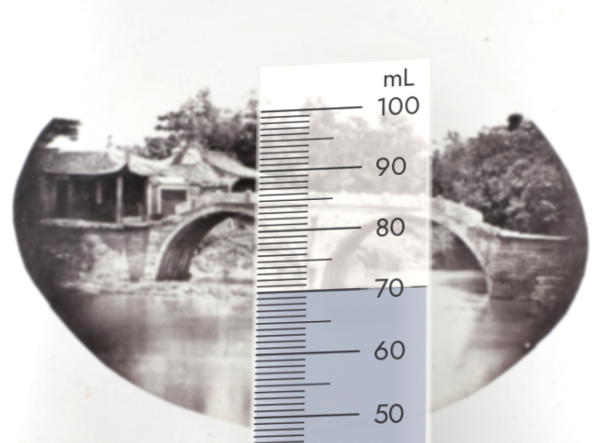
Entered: 70; mL
